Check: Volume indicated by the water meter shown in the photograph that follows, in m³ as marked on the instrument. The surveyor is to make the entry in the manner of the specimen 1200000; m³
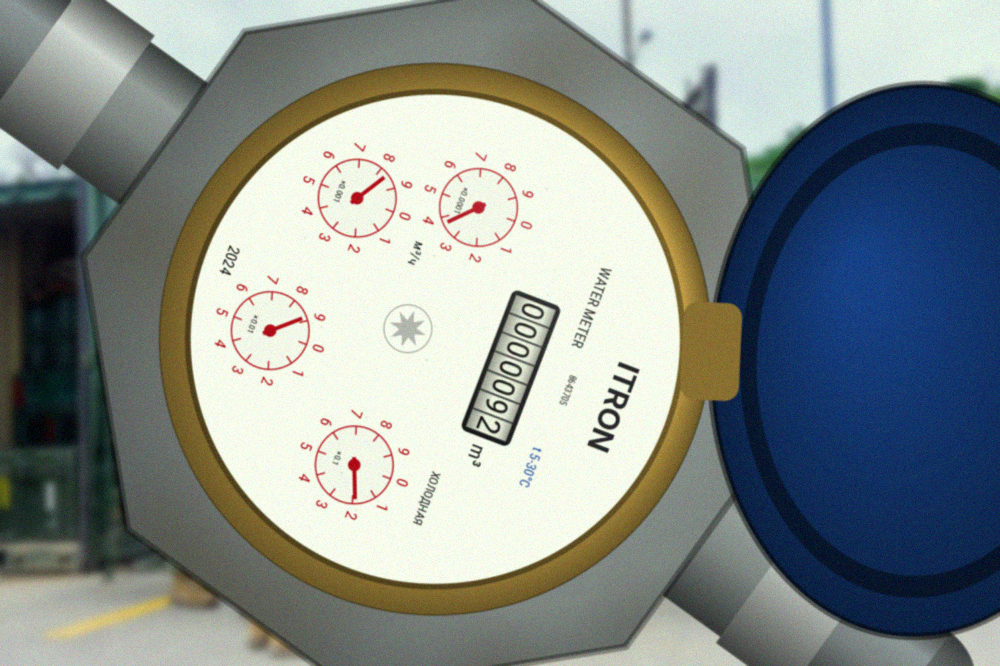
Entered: 92.1883; m³
